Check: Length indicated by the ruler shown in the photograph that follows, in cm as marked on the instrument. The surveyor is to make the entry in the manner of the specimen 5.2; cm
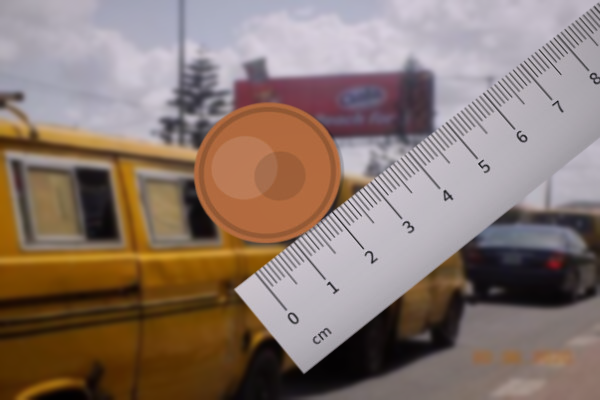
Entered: 3; cm
